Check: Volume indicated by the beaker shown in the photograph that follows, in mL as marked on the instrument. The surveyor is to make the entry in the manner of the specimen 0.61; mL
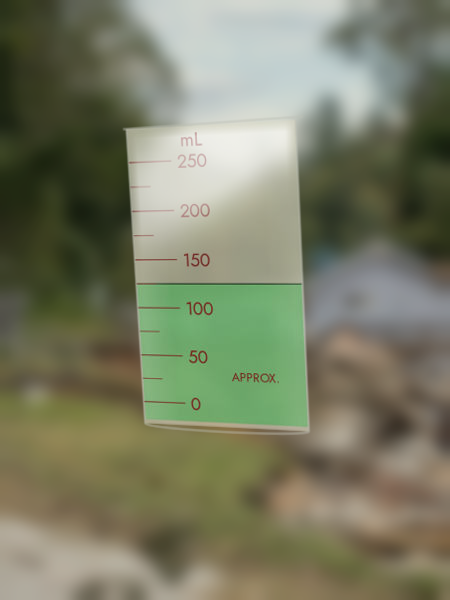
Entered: 125; mL
